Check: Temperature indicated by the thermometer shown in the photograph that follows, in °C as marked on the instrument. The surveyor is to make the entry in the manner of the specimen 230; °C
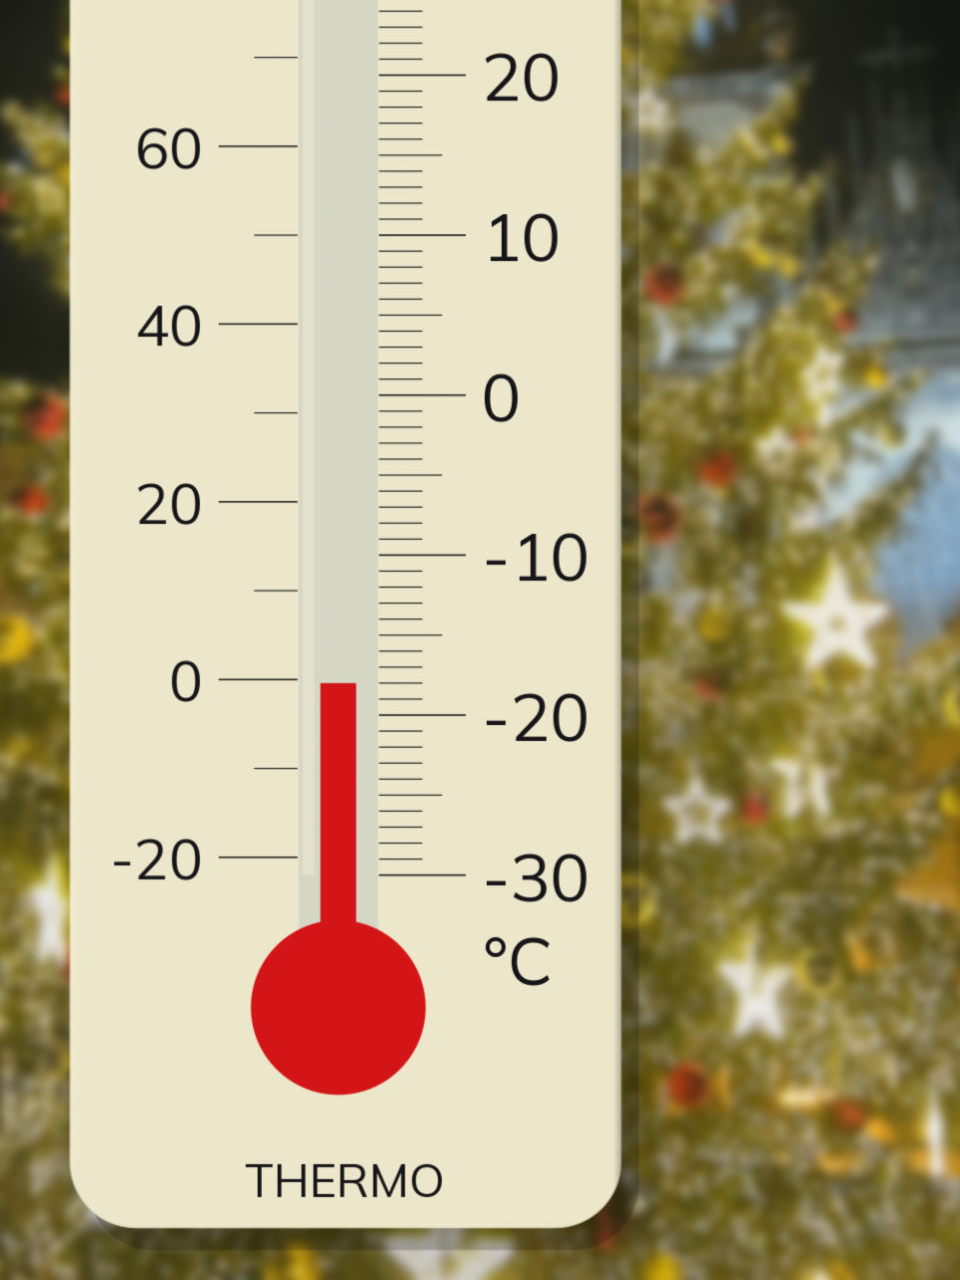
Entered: -18; °C
